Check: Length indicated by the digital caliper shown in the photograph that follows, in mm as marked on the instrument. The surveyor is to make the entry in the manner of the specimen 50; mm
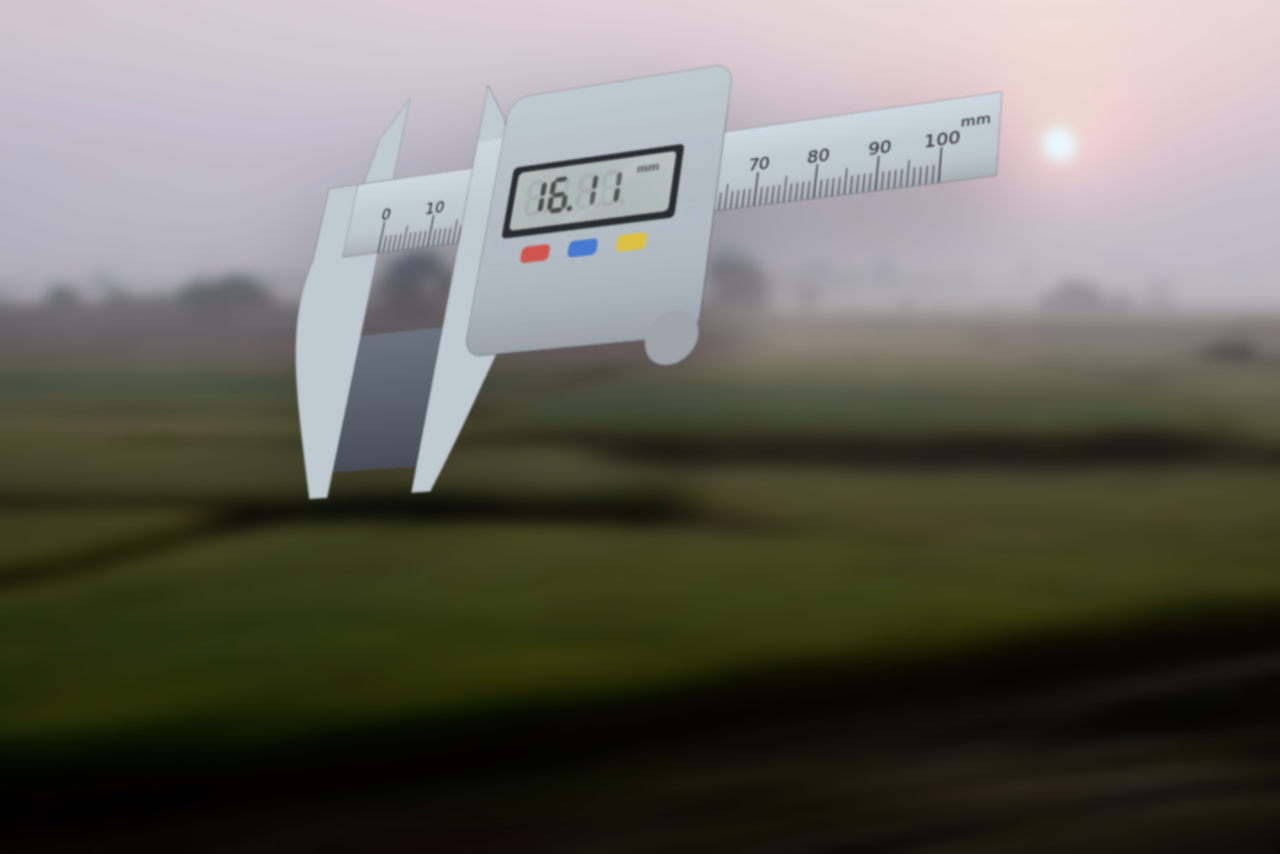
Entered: 16.11; mm
